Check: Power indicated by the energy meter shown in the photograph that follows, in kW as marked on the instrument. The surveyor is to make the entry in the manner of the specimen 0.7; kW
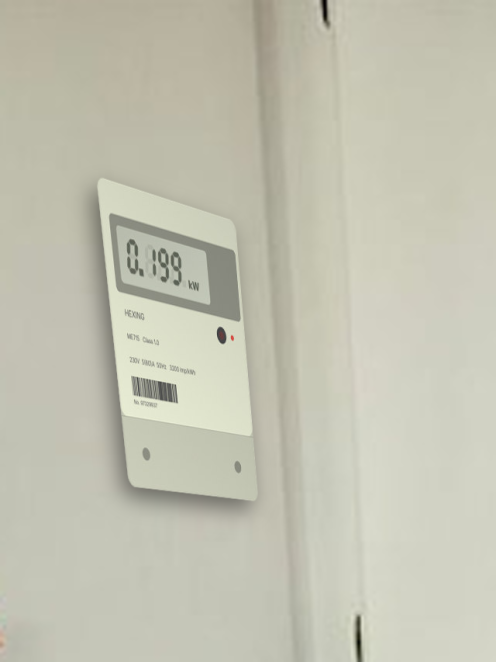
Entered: 0.199; kW
